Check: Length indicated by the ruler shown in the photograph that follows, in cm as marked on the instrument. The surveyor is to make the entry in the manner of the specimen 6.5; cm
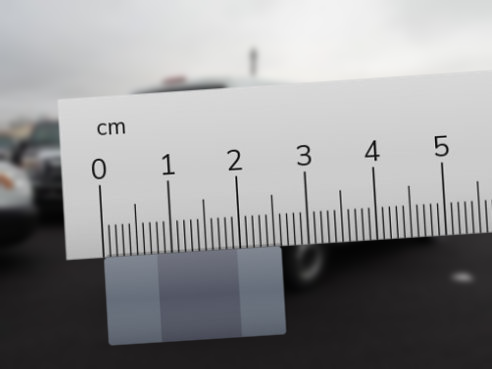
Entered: 2.6; cm
